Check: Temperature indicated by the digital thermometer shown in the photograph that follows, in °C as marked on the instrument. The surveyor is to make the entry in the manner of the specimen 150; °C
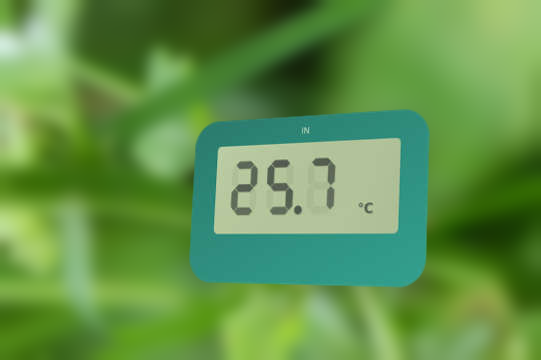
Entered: 25.7; °C
